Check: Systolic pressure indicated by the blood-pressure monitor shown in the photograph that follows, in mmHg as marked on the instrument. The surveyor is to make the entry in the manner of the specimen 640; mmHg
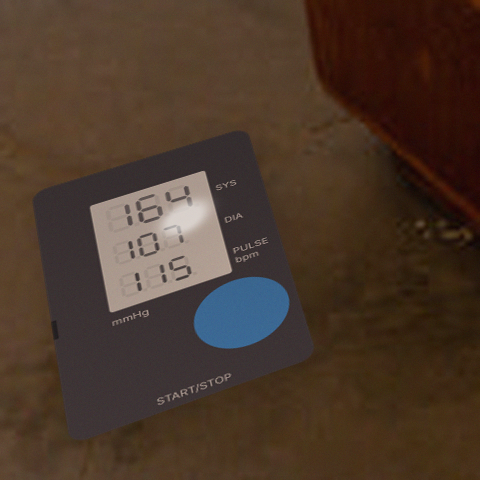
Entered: 164; mmHg
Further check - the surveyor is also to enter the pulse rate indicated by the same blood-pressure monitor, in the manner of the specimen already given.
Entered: 115; bpm
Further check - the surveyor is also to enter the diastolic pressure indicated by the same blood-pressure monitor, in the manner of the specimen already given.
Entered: 107; mmHg
